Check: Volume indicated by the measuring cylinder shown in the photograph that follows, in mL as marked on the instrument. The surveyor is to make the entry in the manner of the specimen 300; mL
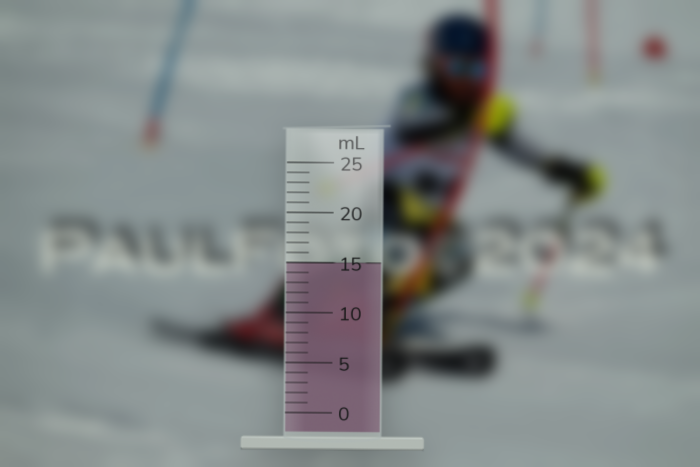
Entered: 15; mL
